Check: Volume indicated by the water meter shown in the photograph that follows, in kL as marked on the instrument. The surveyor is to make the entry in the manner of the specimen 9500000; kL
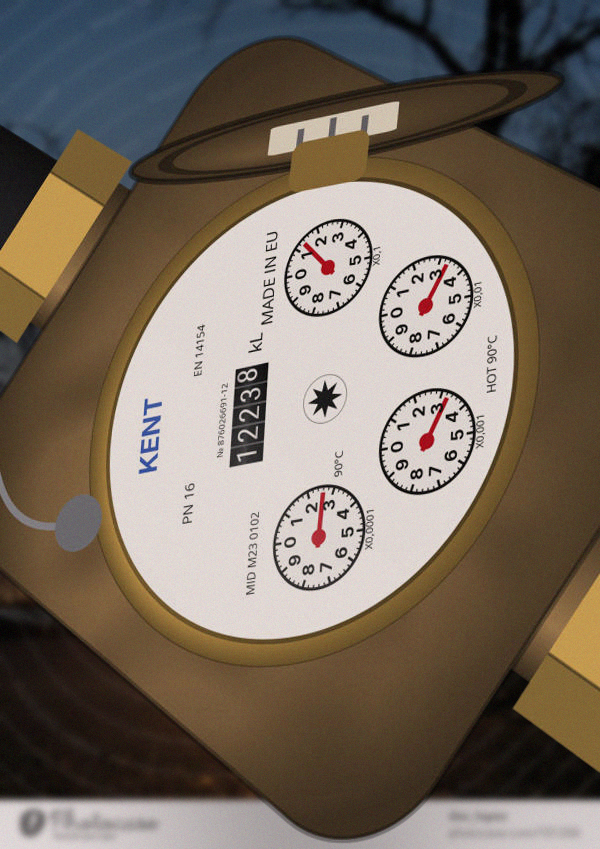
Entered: 12238.1332; kL
